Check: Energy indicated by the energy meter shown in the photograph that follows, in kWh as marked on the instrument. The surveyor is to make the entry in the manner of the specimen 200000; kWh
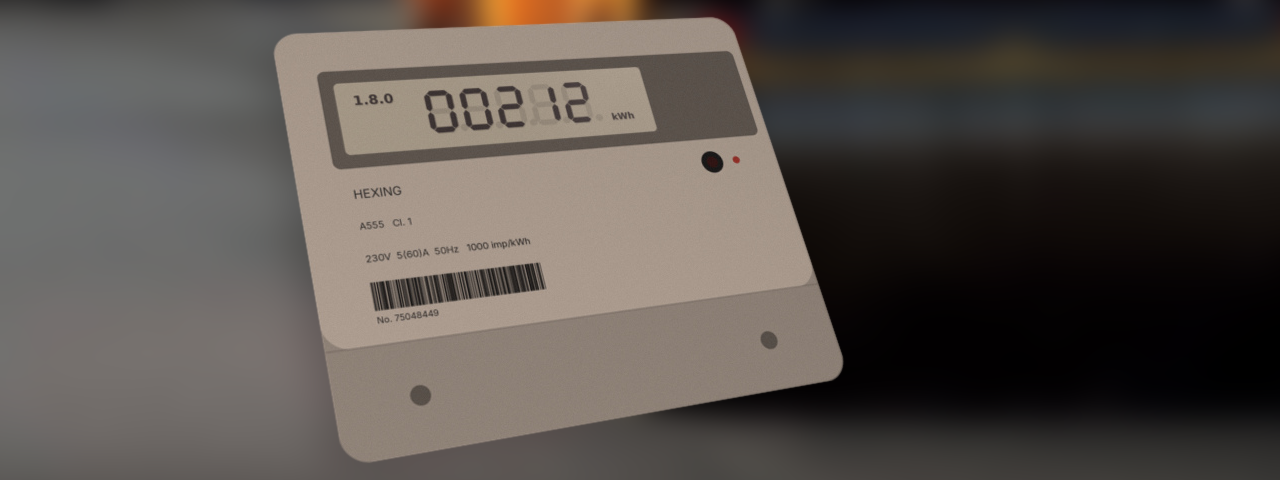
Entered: 212; kWh
